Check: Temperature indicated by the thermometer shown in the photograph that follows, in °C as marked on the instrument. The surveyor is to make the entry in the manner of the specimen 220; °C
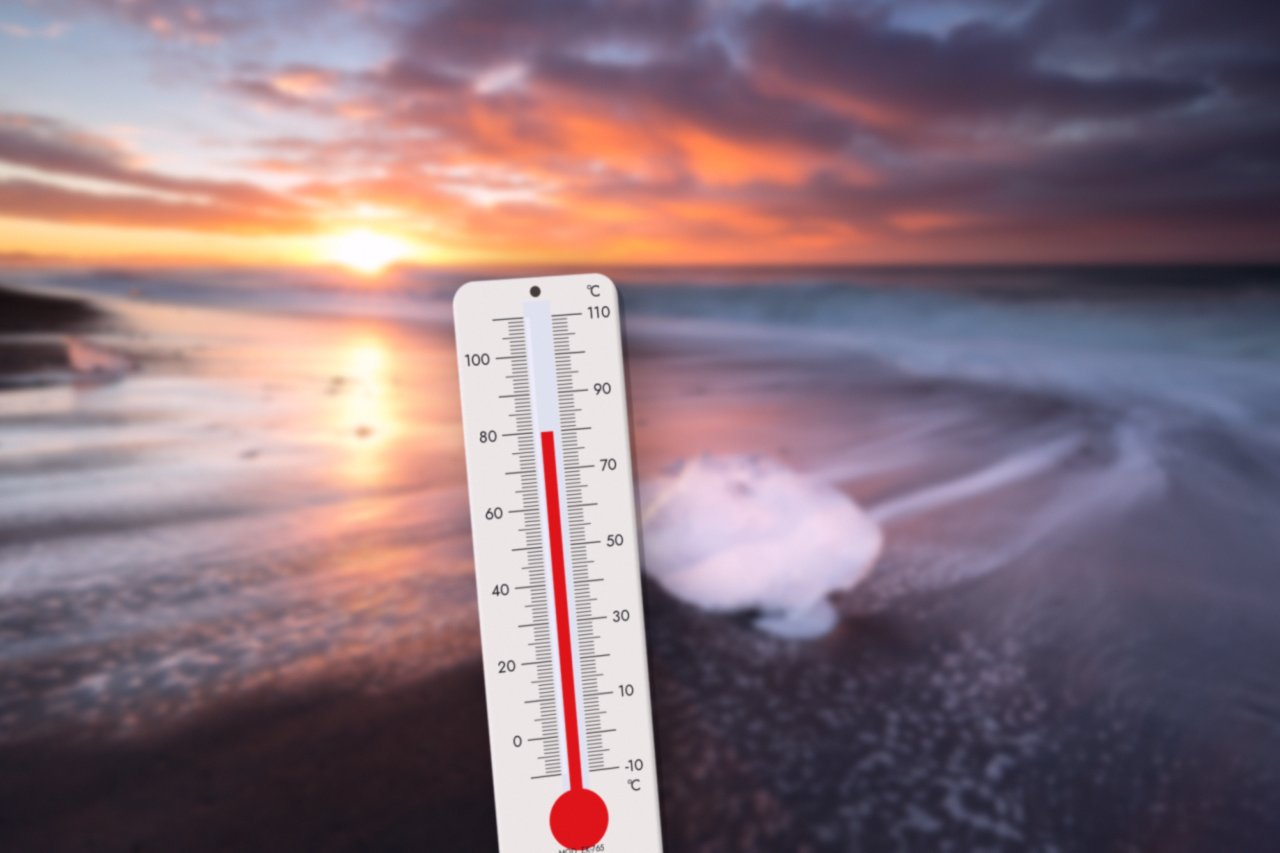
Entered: 80; °C
